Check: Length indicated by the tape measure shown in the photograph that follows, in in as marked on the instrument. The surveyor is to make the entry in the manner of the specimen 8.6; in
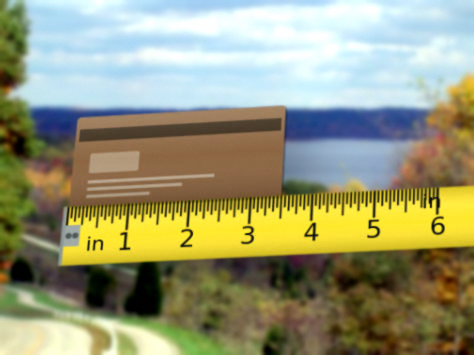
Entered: 3.5; in
